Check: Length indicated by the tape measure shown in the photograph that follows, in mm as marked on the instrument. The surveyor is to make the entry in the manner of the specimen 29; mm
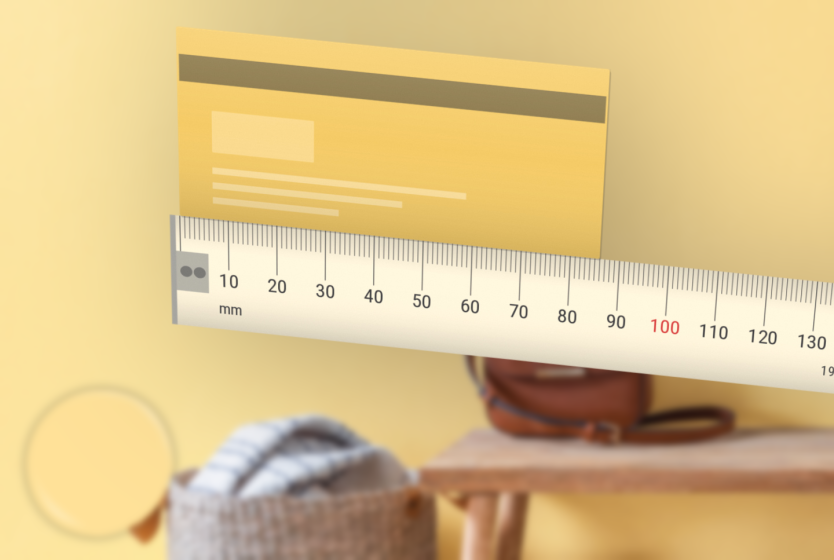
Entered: 86; mm
